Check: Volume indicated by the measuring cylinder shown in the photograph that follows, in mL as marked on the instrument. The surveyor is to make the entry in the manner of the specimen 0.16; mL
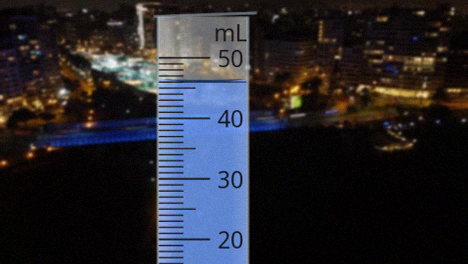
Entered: 46; mL
